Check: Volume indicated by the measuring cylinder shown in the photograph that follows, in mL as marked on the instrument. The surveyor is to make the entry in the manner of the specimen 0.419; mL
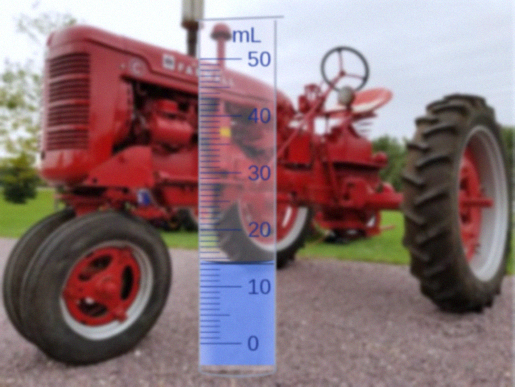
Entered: 14; mL
